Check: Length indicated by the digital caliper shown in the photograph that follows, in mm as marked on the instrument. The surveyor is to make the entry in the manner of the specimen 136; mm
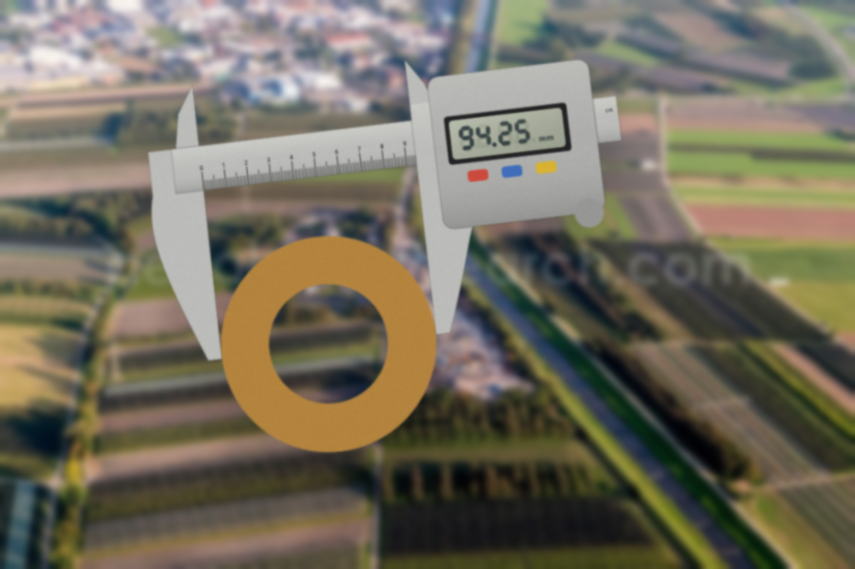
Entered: 94.25; mm
